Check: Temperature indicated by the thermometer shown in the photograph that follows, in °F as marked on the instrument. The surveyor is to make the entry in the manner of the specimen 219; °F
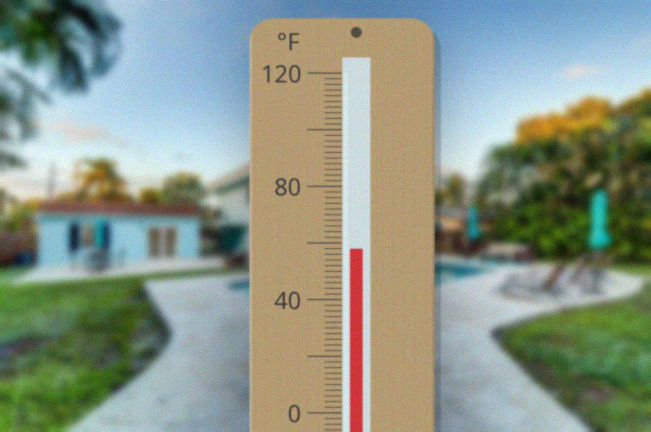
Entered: 58; °F
